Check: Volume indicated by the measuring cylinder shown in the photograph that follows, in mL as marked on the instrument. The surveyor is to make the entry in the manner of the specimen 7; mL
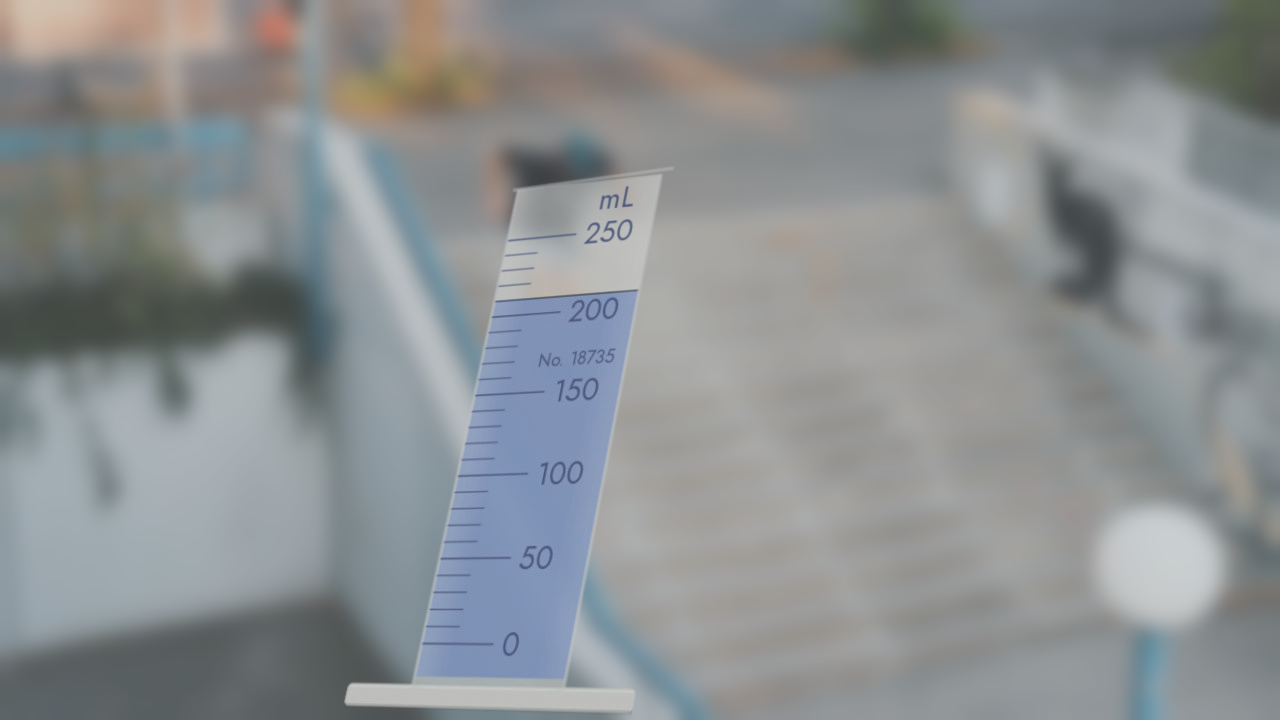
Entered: 210; mL
